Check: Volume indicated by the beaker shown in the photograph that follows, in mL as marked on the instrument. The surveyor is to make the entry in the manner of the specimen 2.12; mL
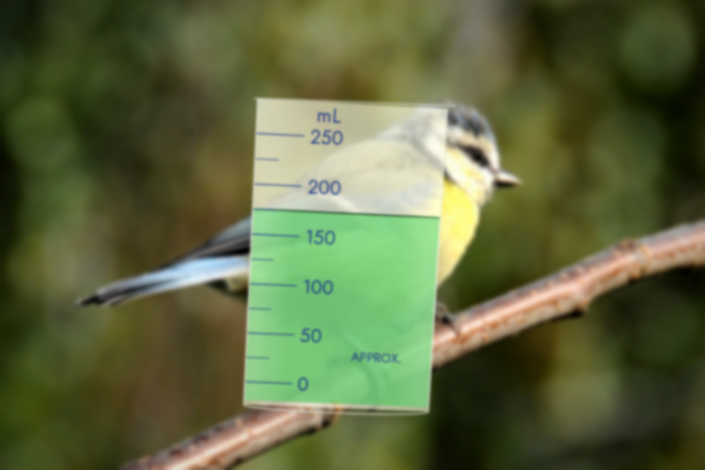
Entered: 175; mL
